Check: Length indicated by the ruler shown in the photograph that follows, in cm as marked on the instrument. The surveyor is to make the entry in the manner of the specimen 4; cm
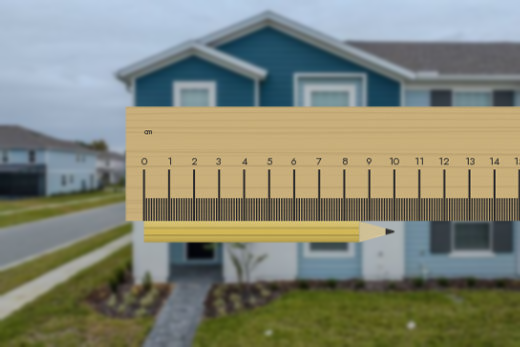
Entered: 10; cm
